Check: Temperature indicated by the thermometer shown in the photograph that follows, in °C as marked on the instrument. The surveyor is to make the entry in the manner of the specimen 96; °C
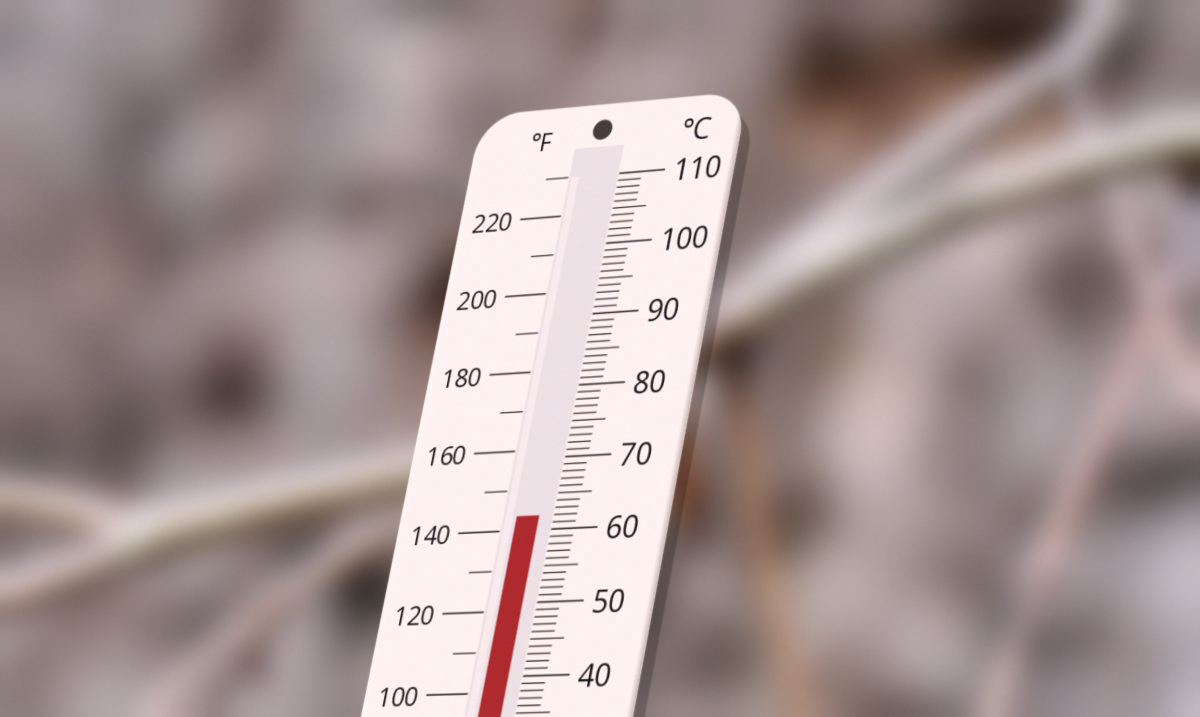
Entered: 62; °C
